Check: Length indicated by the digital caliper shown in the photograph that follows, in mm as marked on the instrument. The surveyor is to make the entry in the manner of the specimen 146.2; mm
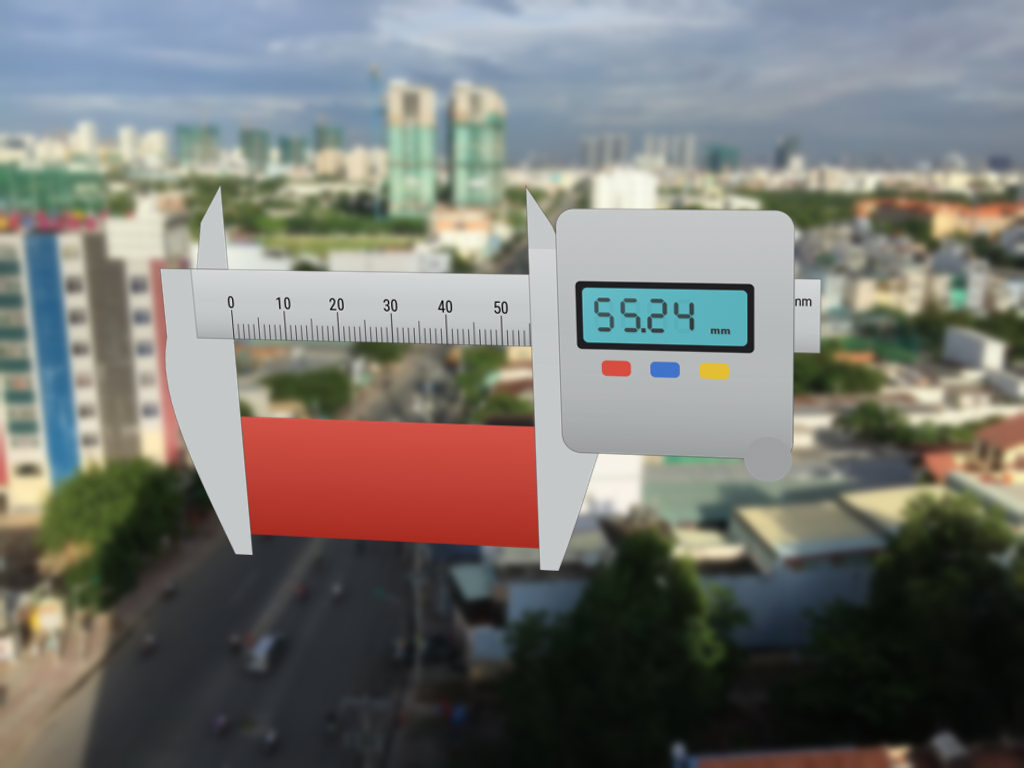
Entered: 55.24; mm
